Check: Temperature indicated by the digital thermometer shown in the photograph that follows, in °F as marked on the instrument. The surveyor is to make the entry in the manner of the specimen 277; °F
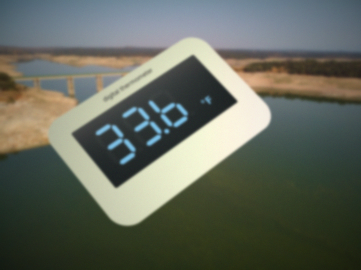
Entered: 33.6; °F
